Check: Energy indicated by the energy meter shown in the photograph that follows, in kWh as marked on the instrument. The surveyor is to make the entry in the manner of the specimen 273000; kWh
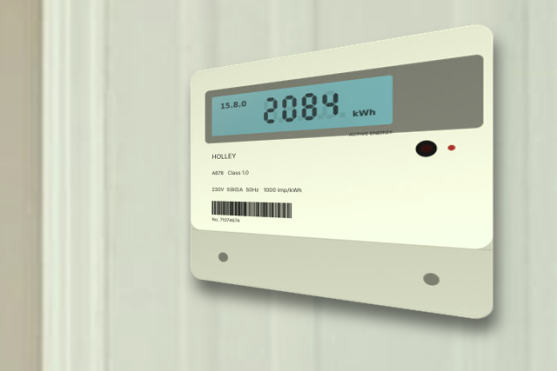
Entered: 2084; kWh
